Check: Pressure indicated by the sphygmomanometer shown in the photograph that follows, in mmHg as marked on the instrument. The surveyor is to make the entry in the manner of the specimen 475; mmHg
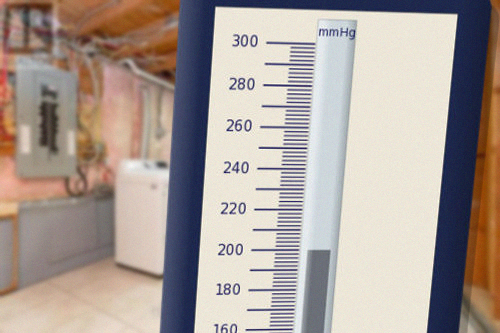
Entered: 200; mmHg
